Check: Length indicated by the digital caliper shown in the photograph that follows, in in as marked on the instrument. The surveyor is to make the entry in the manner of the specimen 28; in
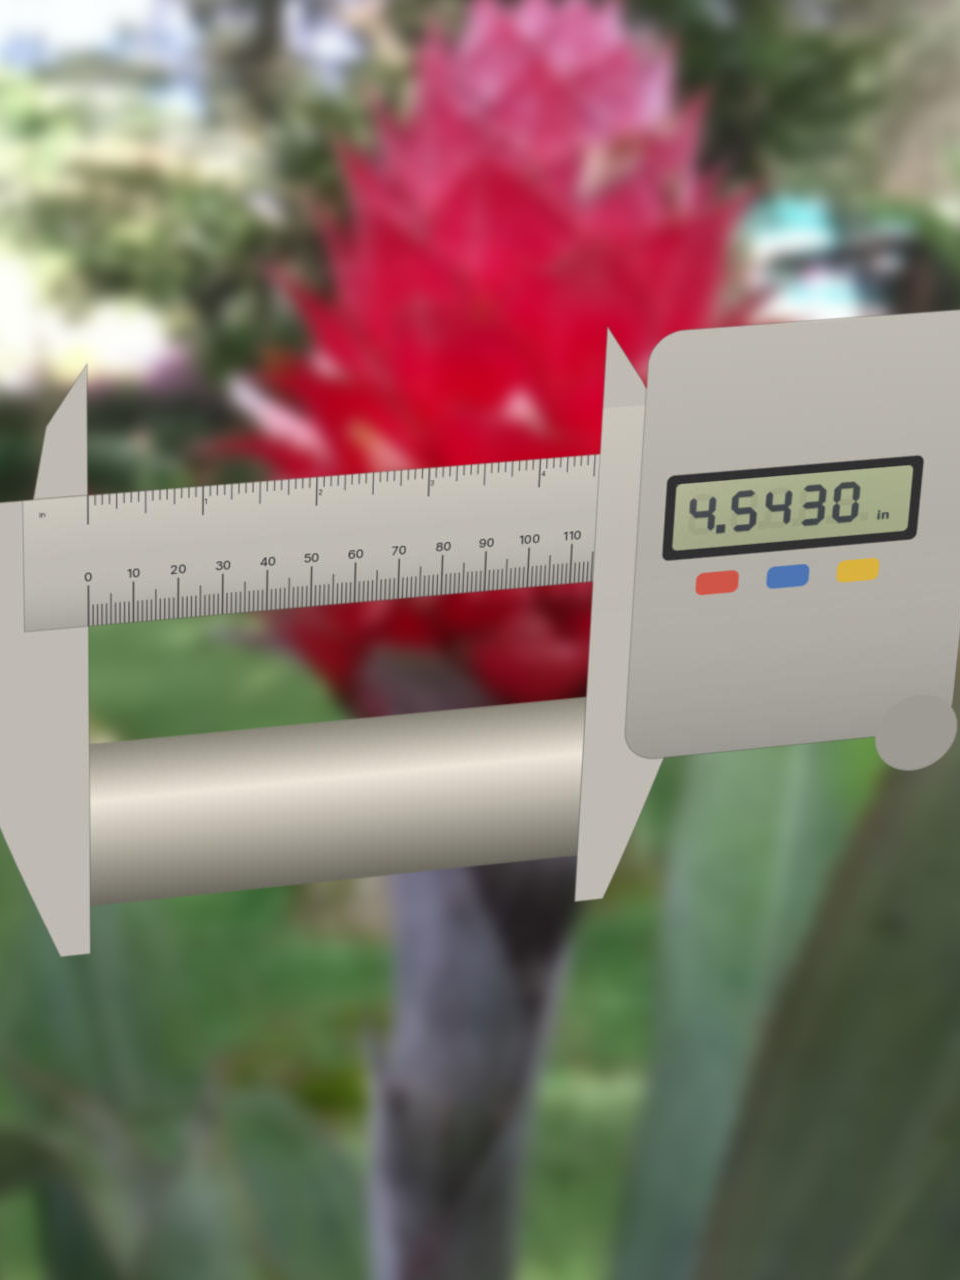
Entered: 4.5430; in
